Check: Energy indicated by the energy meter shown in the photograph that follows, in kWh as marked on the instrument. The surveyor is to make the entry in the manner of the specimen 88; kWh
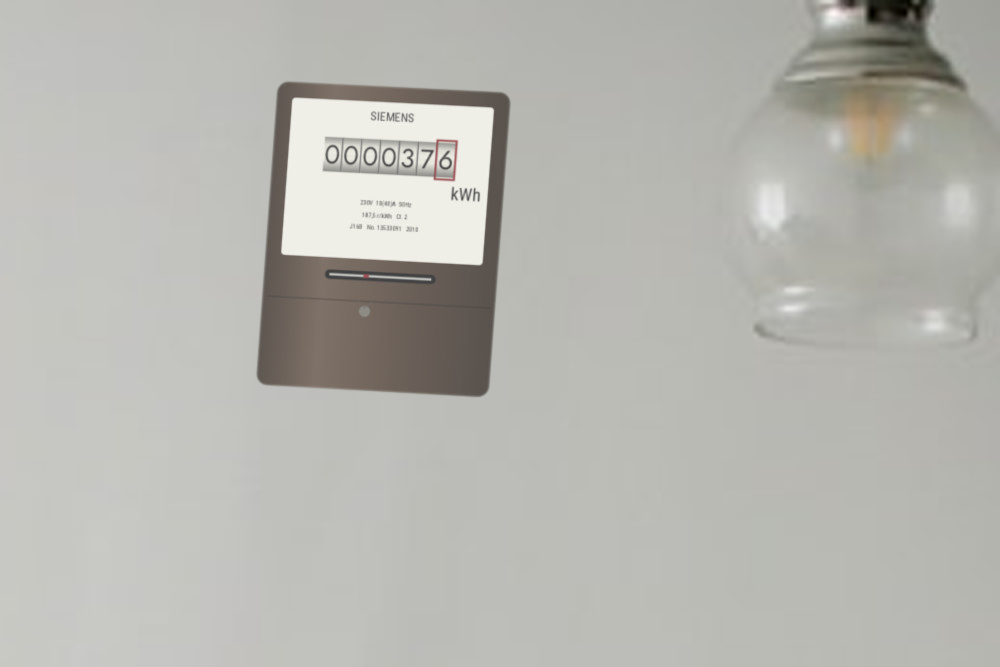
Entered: 37.6; kWh
